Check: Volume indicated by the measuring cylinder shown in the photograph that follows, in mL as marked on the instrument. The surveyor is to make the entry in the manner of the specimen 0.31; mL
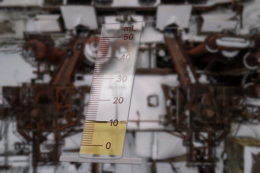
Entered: 10; mL
